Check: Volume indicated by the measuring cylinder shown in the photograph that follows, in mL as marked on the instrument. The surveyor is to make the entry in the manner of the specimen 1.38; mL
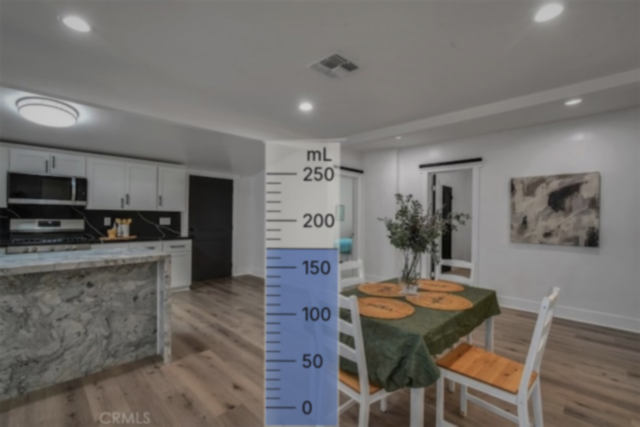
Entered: 170; mL
